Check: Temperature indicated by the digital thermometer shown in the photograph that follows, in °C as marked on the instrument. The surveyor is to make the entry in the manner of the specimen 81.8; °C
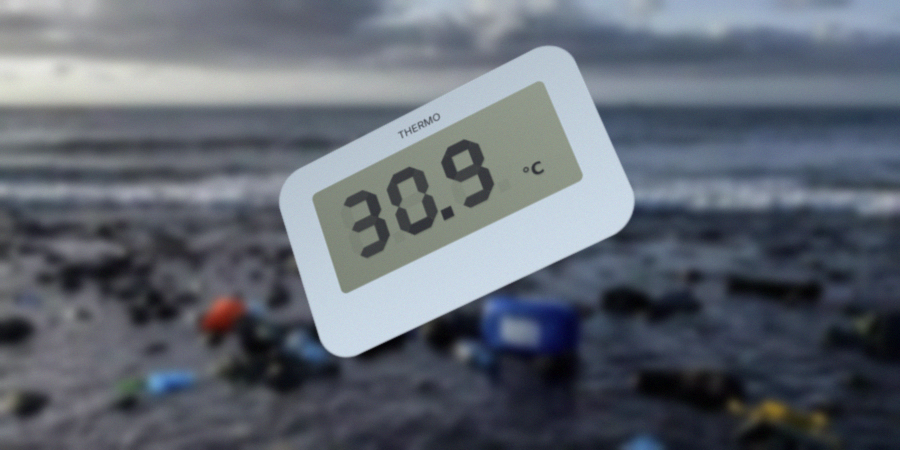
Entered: 30.9; °C
